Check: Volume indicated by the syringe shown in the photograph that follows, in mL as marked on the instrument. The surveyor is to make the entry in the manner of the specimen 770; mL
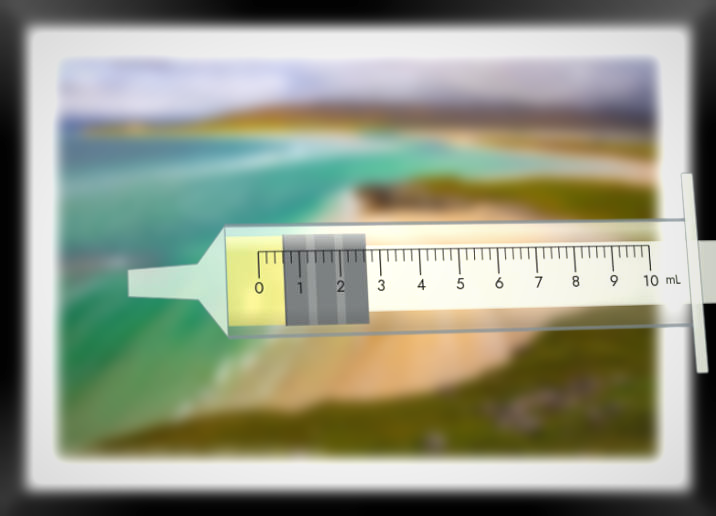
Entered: 0.6; mL
